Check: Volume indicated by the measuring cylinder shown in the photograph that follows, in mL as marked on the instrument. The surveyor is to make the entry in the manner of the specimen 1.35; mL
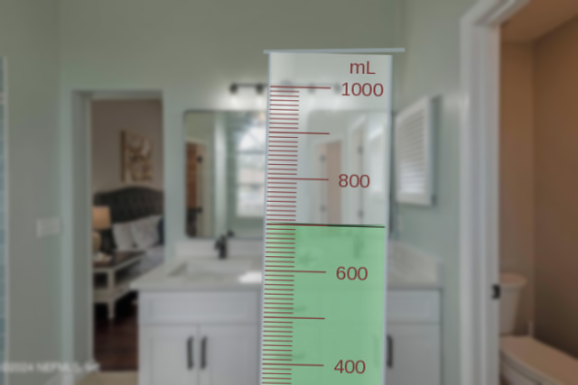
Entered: 700; mL
